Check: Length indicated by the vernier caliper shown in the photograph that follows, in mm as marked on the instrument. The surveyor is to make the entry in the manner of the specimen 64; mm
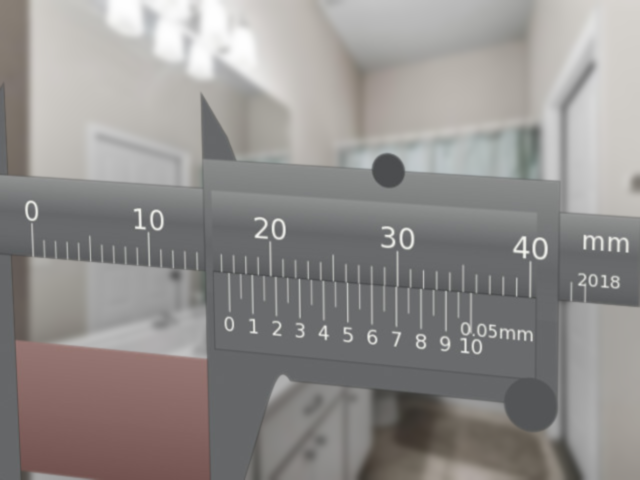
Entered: 16.6; mm
